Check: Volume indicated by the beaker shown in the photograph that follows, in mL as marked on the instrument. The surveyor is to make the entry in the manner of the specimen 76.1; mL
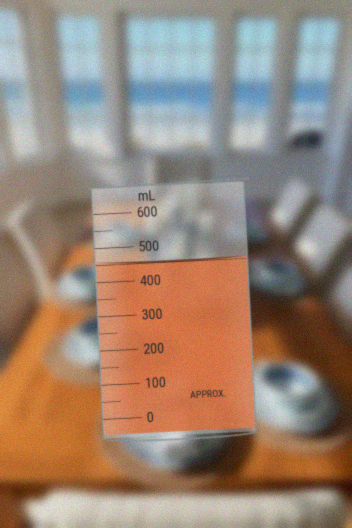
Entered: 450; mL
